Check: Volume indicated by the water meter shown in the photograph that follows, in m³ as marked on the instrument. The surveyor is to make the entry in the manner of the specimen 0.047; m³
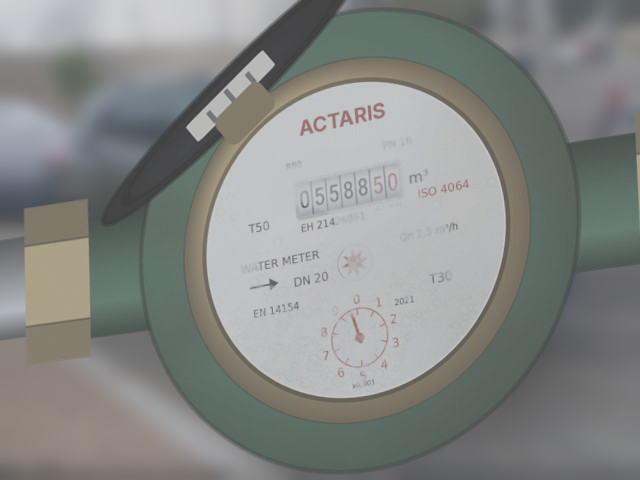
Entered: 5588.499; m³
